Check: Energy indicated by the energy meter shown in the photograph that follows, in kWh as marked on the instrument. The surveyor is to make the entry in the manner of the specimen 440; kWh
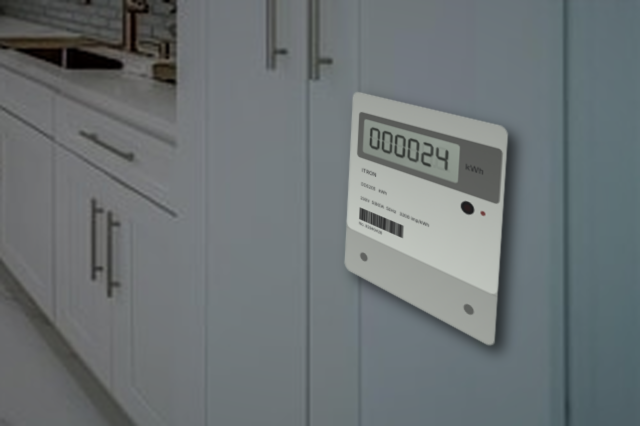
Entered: 24; kWh
